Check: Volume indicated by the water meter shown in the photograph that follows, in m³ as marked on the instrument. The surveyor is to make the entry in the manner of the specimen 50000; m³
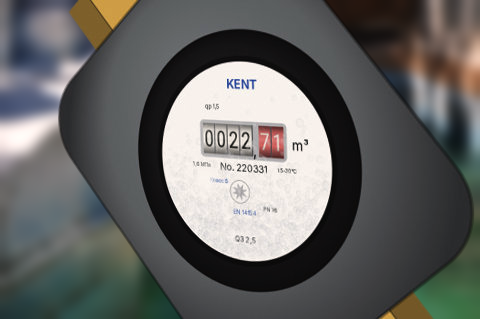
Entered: 22.71; m³
